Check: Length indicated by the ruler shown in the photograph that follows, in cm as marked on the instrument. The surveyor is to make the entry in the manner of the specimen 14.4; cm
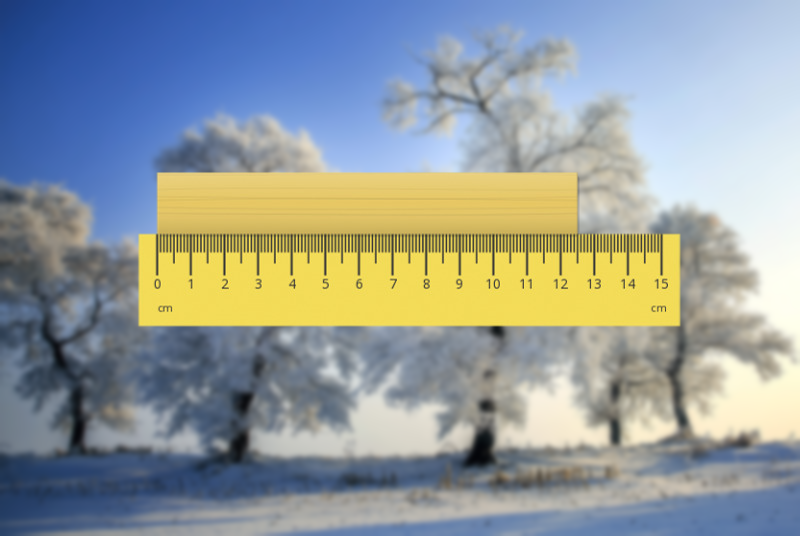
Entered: 12.5; cm
